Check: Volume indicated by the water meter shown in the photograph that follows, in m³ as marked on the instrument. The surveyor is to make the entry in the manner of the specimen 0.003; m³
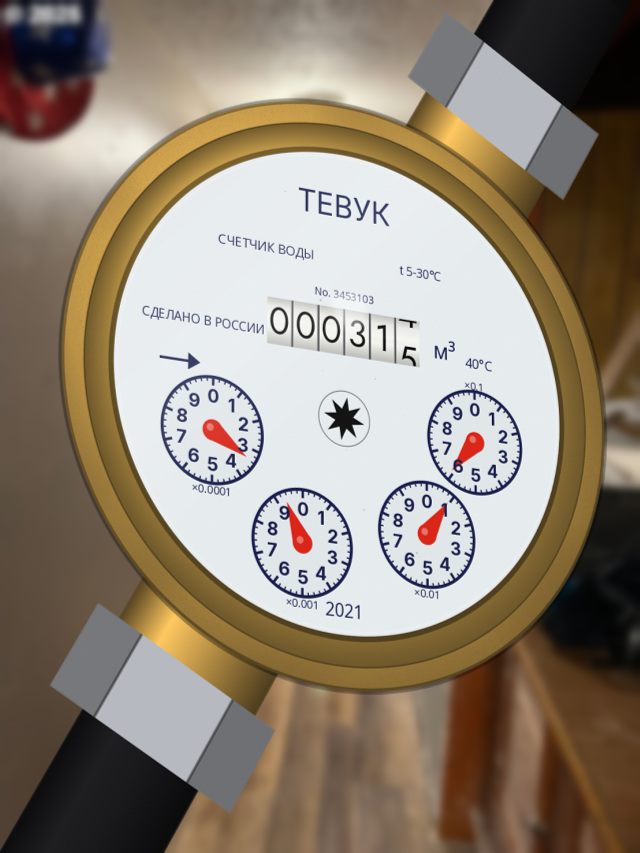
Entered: 314.6093; m³
